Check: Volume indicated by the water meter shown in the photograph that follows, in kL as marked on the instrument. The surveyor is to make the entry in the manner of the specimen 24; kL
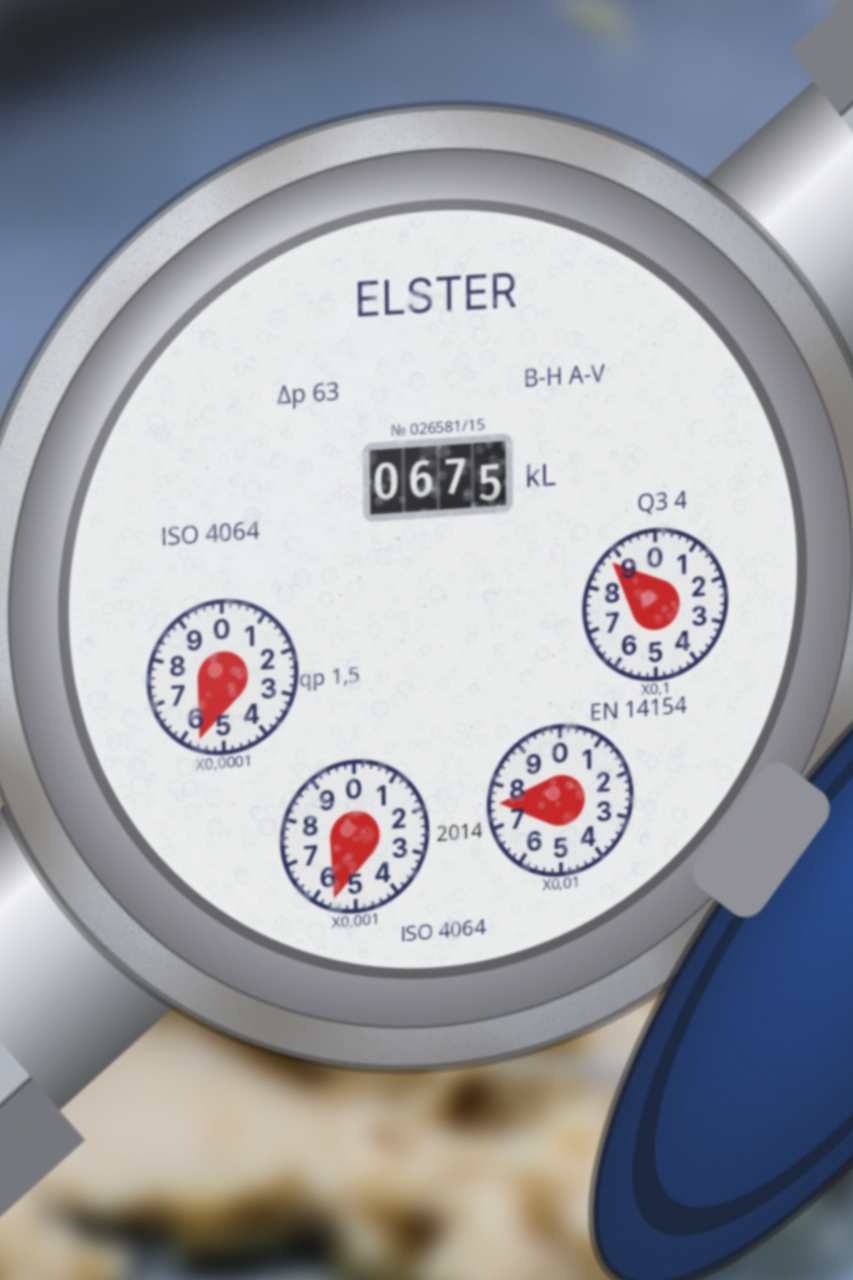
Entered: 674.8755; kL
